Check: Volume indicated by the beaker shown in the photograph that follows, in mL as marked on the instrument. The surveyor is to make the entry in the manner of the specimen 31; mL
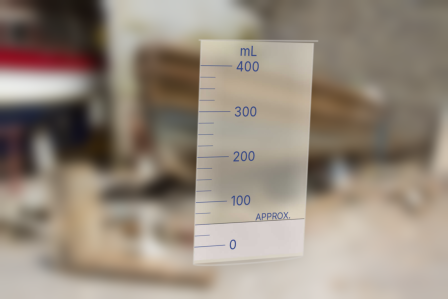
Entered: 50; mL
